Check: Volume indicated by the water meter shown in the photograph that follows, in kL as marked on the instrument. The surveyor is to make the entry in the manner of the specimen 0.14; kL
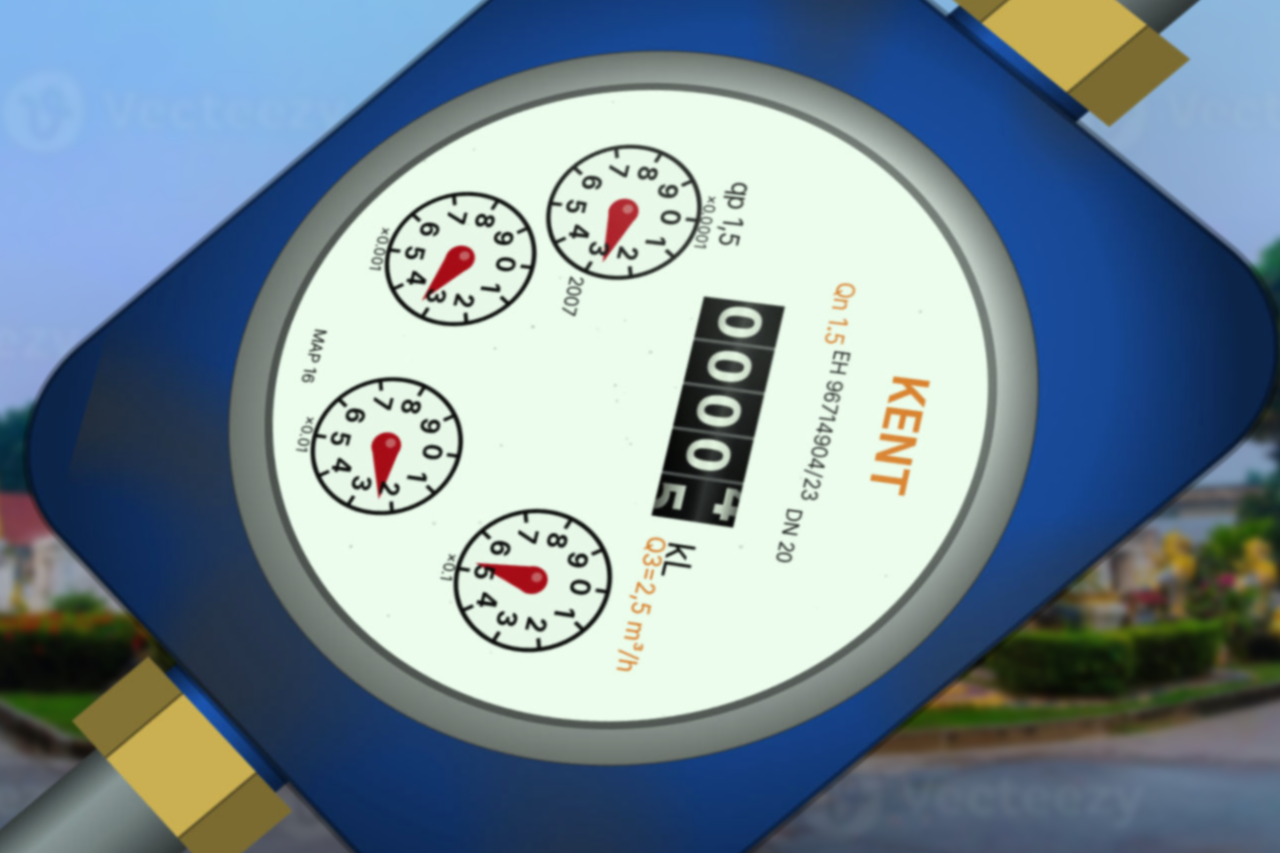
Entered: 4.5232; kL
